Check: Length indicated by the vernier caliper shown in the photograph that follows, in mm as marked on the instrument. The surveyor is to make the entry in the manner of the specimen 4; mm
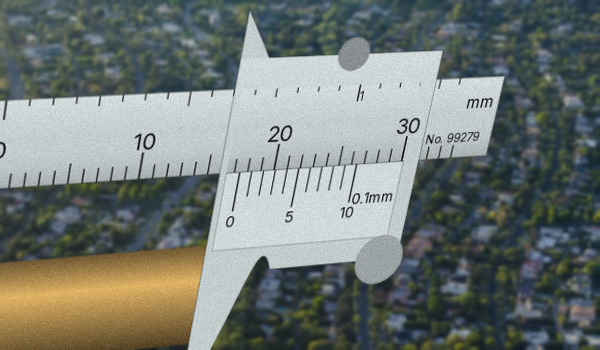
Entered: 17.4; mm
